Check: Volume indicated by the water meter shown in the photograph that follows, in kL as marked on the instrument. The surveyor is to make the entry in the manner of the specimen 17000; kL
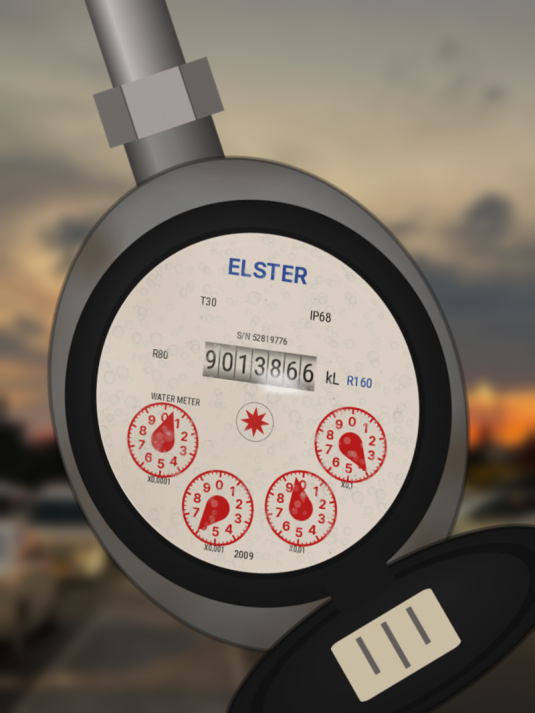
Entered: 9013866.3960; kL
